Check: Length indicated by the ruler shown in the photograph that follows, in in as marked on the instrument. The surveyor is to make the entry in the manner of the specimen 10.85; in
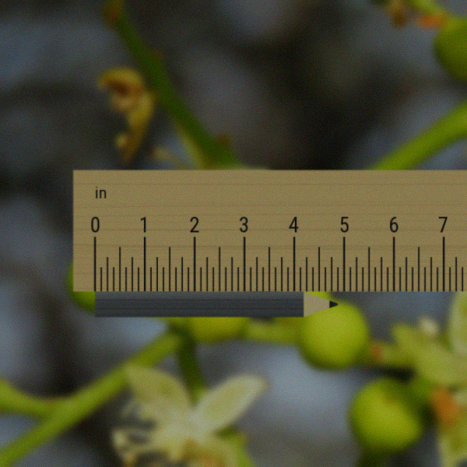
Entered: 4.875; in
